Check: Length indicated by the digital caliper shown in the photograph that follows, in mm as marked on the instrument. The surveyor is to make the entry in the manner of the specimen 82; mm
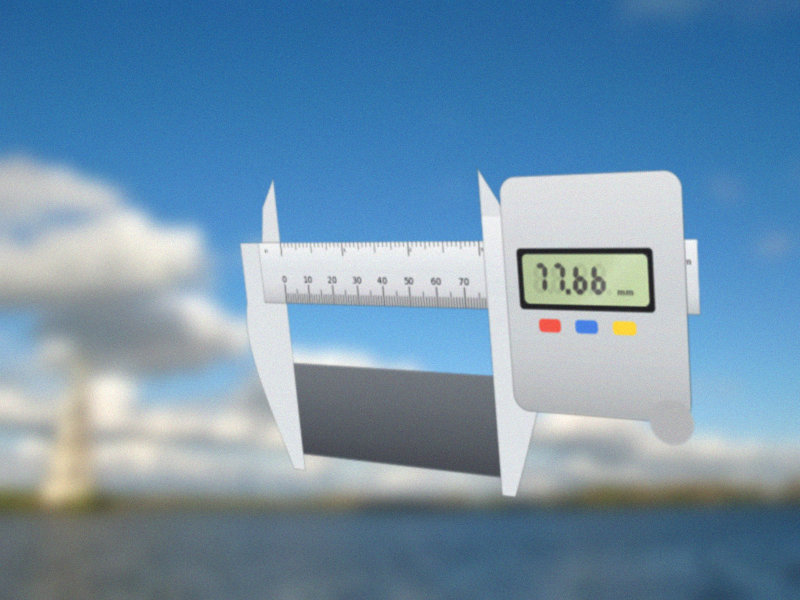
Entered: 77.66; mm
